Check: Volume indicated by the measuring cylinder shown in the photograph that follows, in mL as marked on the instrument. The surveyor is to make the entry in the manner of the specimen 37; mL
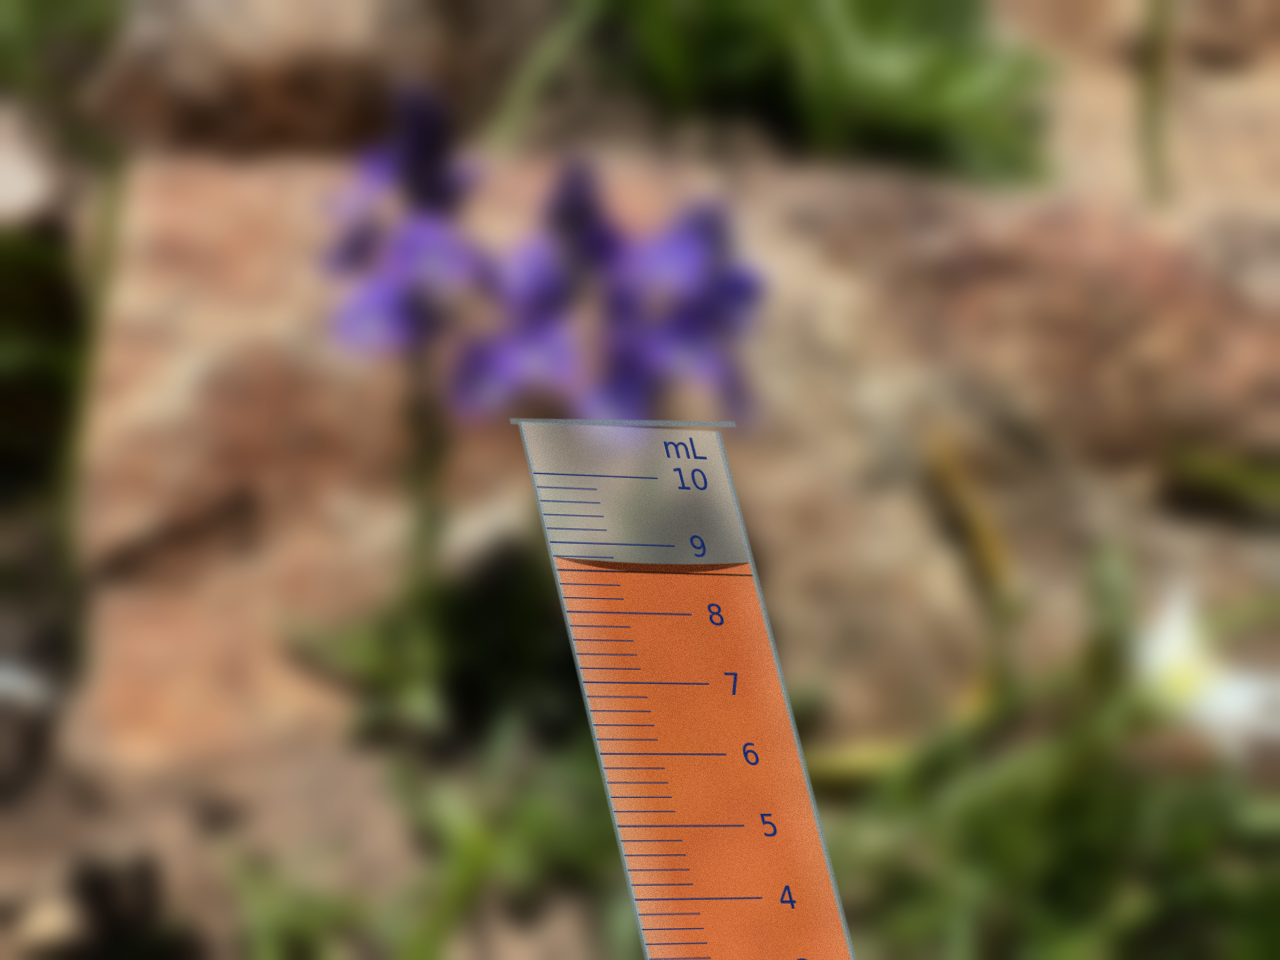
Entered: 8.6; mL
